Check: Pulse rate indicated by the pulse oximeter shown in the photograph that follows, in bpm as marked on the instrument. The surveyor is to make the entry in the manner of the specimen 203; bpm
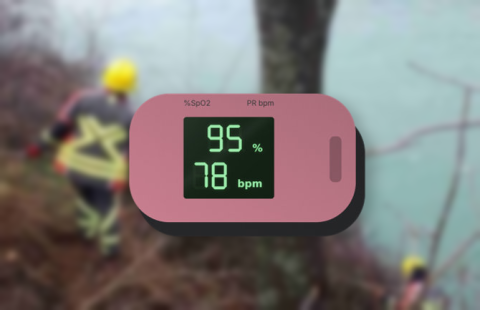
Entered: 78; bpm
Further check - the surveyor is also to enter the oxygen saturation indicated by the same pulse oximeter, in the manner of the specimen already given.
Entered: 95; %
